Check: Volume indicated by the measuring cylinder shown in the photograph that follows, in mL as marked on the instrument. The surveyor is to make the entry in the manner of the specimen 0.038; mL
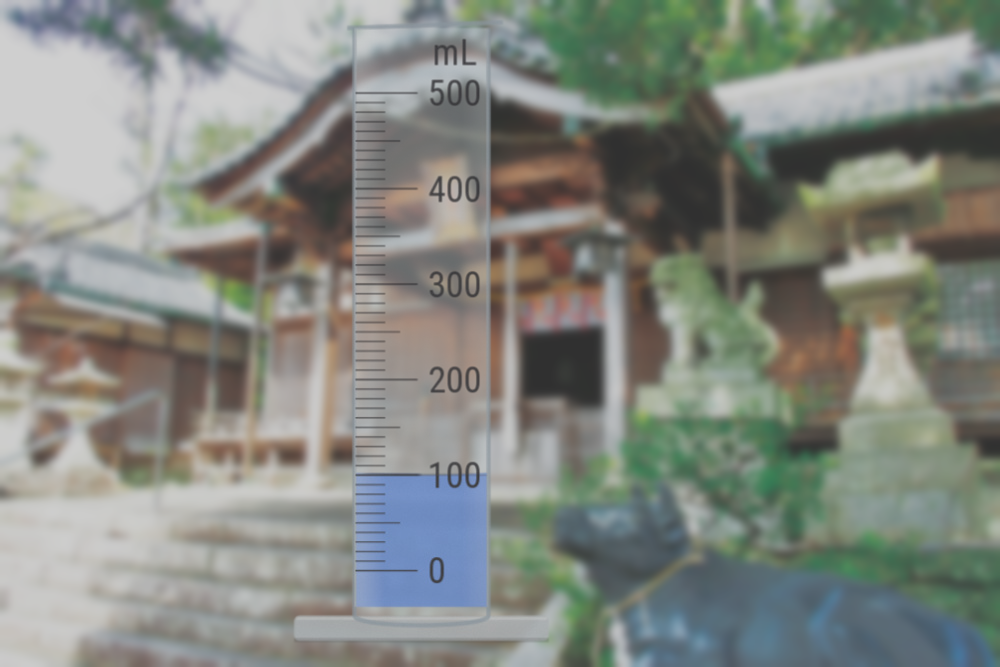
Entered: 100; mL
